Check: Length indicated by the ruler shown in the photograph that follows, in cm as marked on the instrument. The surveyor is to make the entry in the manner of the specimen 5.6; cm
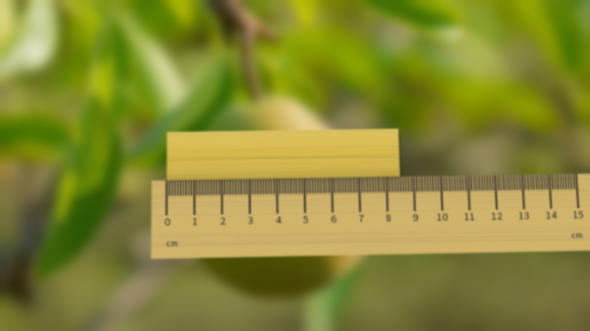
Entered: 8.5; cm
